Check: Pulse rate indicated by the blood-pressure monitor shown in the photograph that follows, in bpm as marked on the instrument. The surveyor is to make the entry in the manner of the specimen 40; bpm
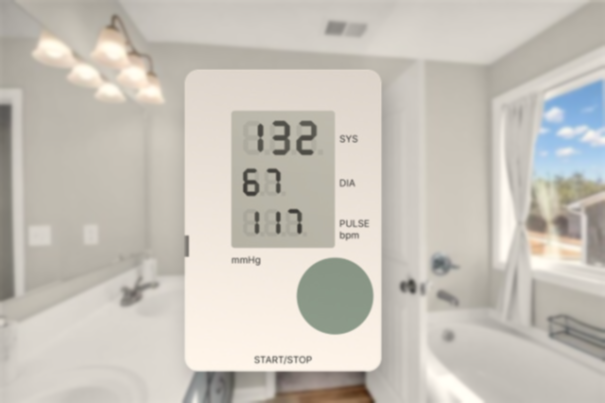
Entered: 117; bpm
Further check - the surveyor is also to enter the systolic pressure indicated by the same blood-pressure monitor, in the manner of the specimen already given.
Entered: 132; mmHg
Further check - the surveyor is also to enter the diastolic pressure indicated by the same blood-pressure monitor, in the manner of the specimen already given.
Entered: 67; mmHg
